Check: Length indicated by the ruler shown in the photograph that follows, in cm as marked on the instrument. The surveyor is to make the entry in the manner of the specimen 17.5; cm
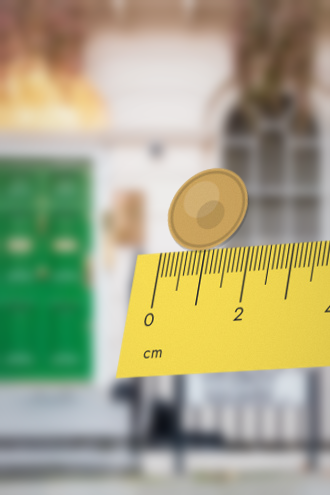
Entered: 1.8; cm
